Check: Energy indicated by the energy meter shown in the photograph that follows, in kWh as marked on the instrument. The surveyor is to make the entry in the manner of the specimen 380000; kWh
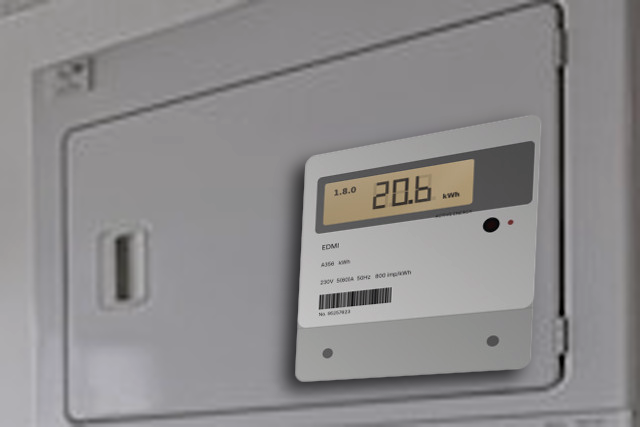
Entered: 20.6; kWh
